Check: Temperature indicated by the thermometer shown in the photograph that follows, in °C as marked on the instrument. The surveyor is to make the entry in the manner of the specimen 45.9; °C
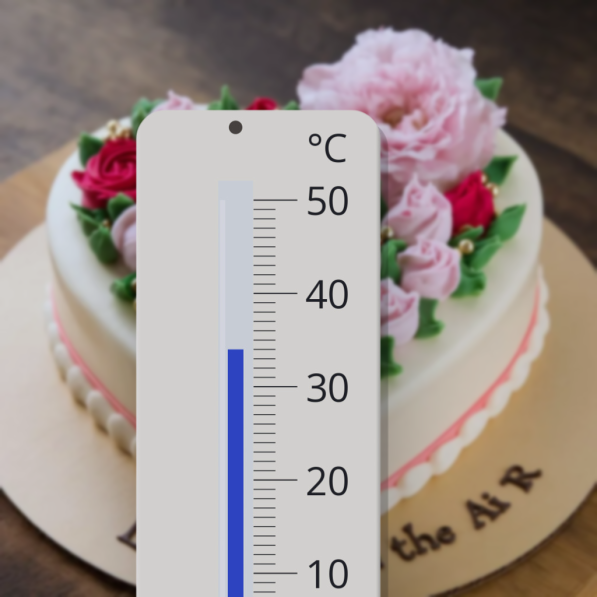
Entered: 34; °C
